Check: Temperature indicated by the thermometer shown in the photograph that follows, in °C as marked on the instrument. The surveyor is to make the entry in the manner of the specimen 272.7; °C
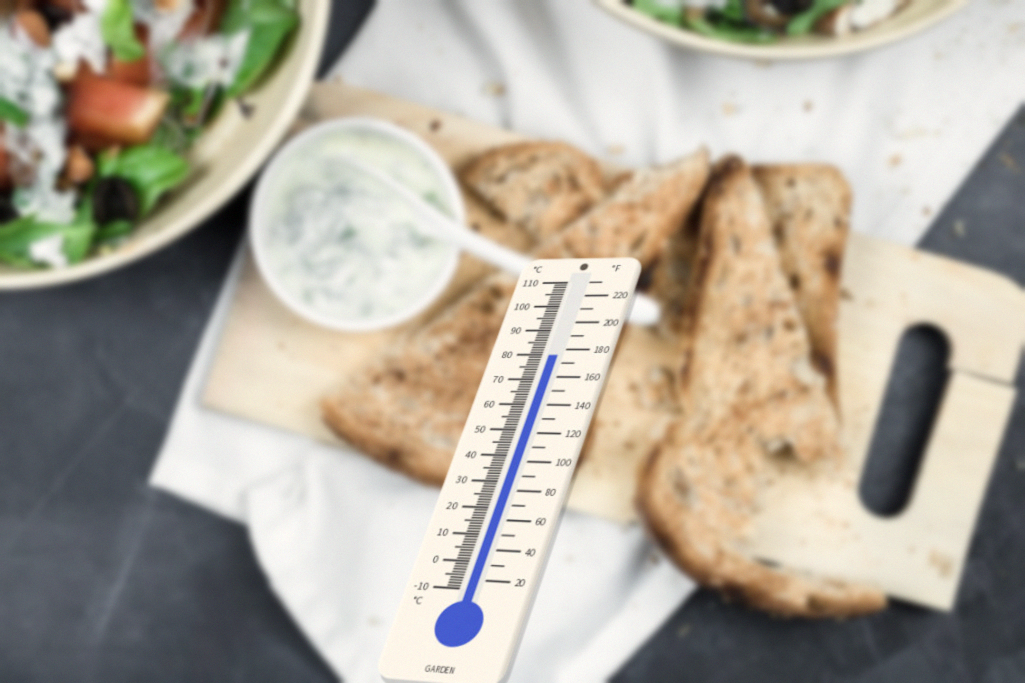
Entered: 80; °C
